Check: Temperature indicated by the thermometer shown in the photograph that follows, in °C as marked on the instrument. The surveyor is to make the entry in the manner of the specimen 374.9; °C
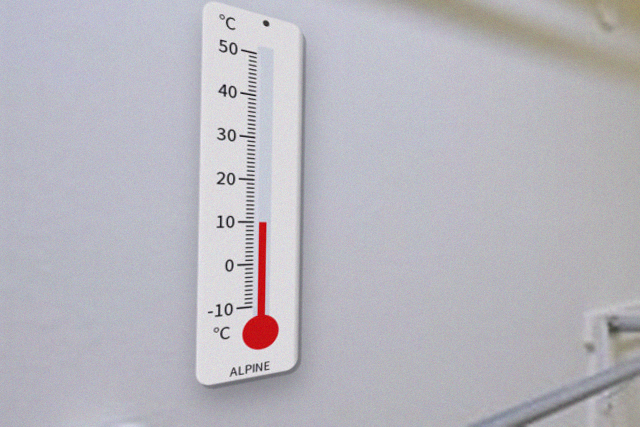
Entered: 10; °C
